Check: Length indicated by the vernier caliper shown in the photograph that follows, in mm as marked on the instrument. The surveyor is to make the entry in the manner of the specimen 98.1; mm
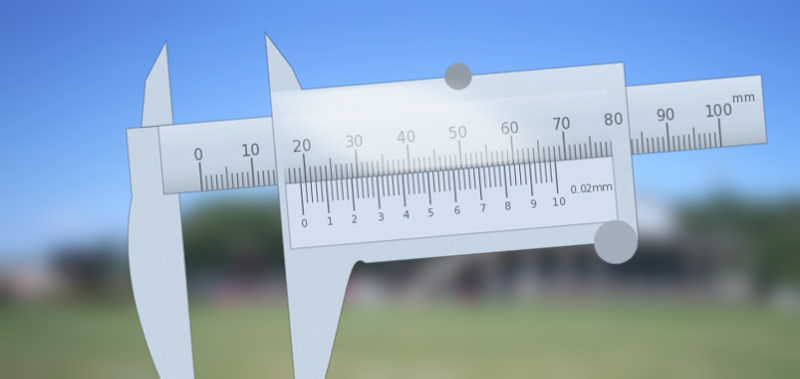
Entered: 19.0; mm
